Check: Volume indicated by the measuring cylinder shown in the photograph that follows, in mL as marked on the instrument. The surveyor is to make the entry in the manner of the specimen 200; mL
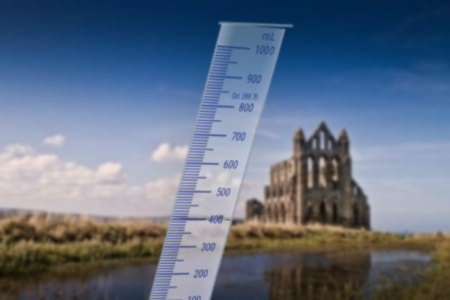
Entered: 400; mL
